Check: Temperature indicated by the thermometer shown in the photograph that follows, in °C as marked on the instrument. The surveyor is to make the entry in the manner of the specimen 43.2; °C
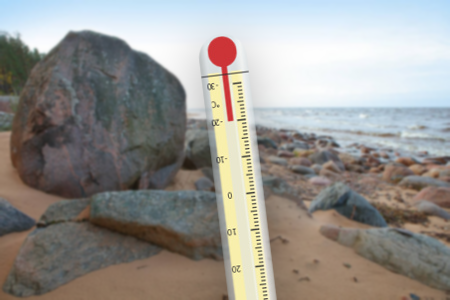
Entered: -20; °C
